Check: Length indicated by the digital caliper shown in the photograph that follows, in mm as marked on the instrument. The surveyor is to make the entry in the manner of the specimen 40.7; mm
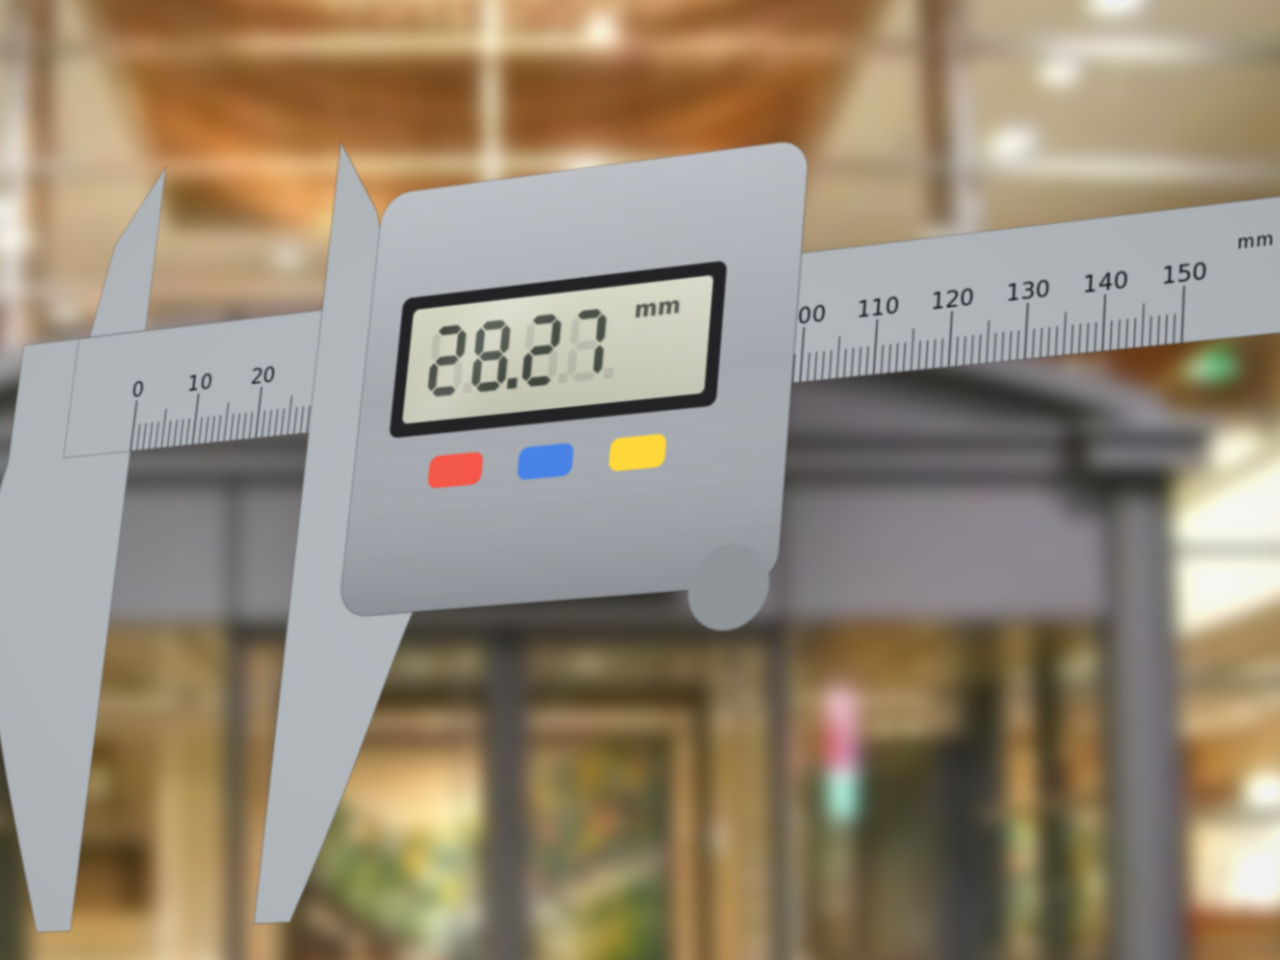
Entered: 28.27; mm
